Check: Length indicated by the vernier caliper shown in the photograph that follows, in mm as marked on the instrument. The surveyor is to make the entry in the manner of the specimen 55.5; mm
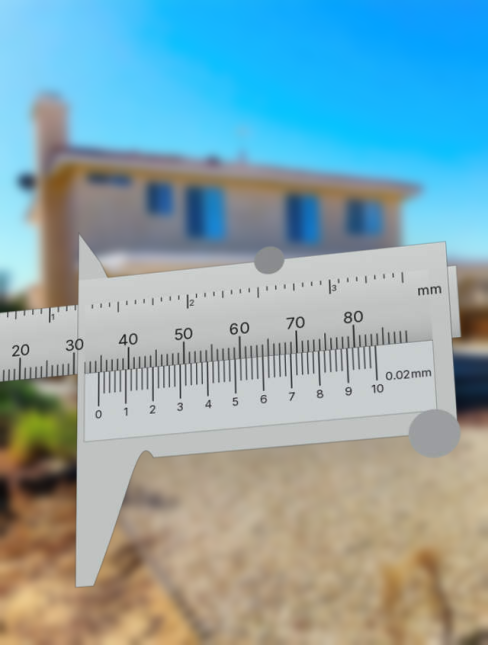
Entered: 34.6; mm
